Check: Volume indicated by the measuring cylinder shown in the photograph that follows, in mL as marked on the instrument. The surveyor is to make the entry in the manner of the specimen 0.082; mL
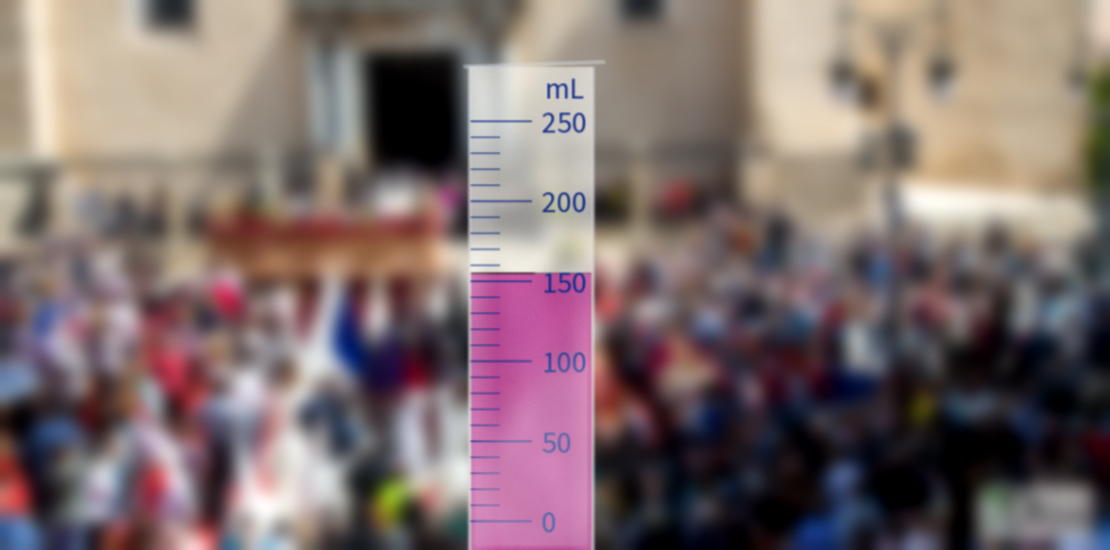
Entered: 155; mL
